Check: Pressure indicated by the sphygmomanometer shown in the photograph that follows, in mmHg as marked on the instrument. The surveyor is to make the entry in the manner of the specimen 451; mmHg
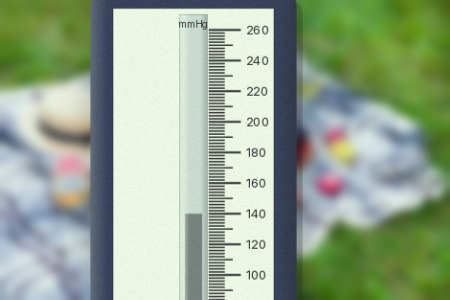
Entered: 140; mmHg
